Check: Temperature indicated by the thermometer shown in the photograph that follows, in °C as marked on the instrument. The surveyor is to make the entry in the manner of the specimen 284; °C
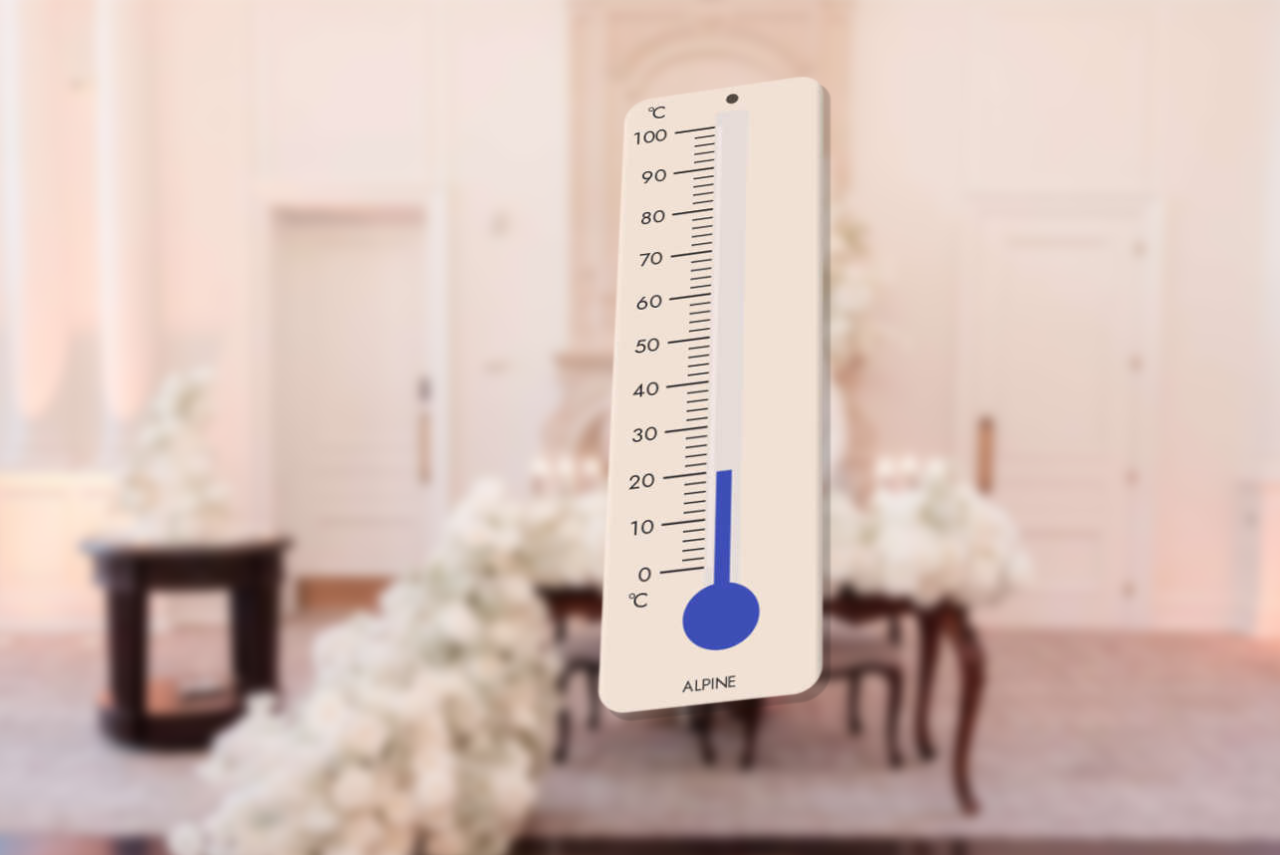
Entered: 20; °C
